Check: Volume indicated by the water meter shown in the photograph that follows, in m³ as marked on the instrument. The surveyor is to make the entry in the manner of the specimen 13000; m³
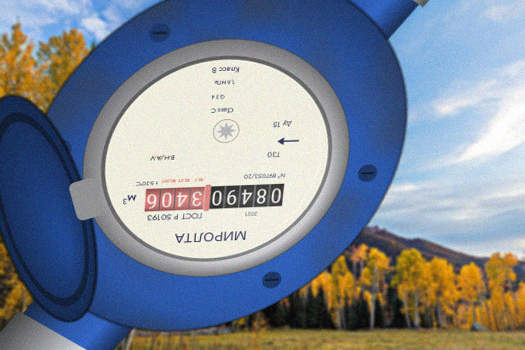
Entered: 8490.3406; m³
